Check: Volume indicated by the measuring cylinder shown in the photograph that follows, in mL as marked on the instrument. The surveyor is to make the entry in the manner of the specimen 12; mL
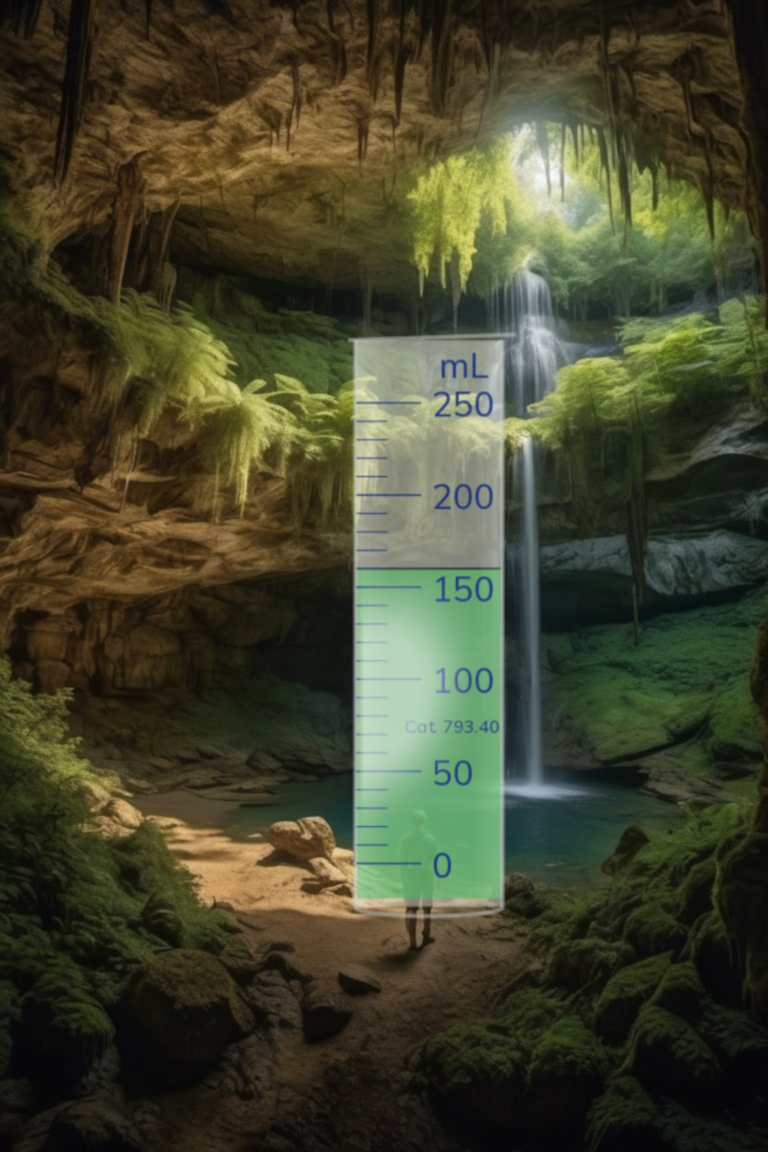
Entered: 160; mL
